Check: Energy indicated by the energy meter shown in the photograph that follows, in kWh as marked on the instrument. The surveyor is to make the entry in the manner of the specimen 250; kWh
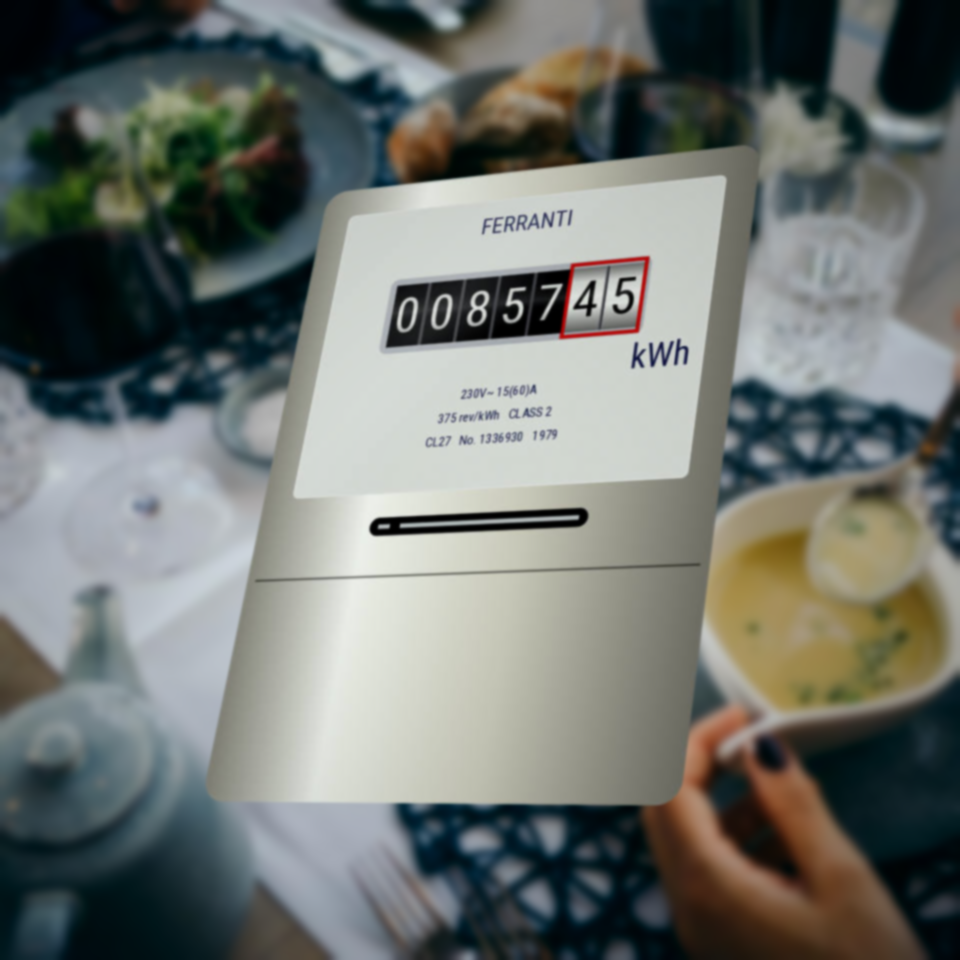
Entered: 857.45; kWh
